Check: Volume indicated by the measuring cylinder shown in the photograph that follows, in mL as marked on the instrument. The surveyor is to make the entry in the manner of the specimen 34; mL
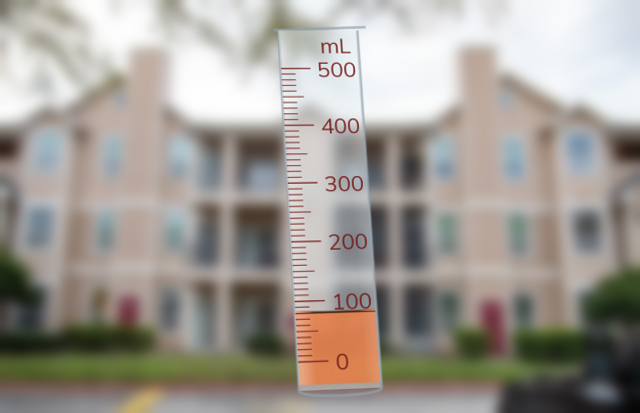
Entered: 80; mL
